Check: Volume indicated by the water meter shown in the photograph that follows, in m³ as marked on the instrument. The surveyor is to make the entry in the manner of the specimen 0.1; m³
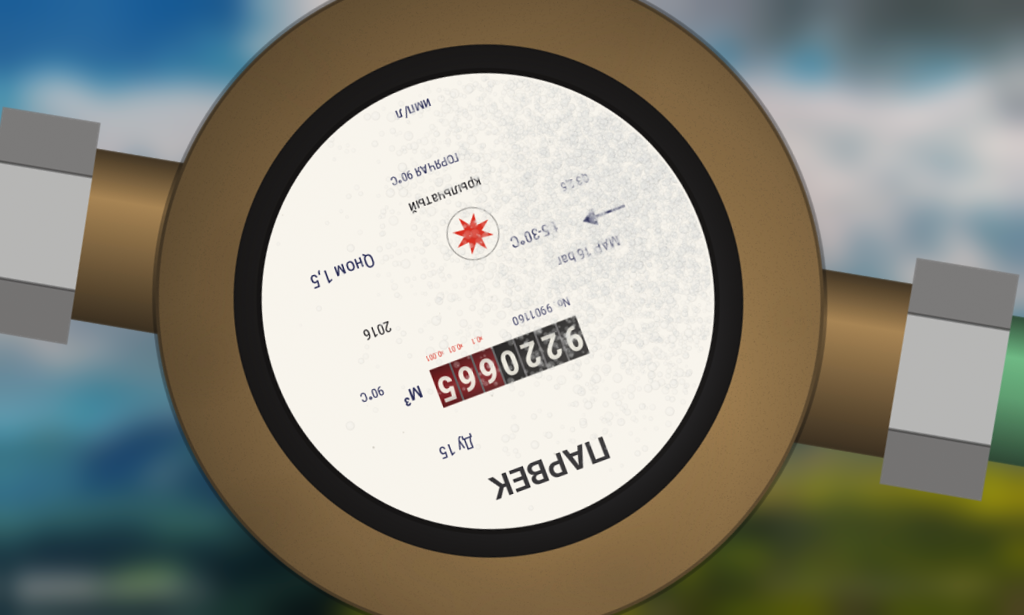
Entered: 9220.665; m³
